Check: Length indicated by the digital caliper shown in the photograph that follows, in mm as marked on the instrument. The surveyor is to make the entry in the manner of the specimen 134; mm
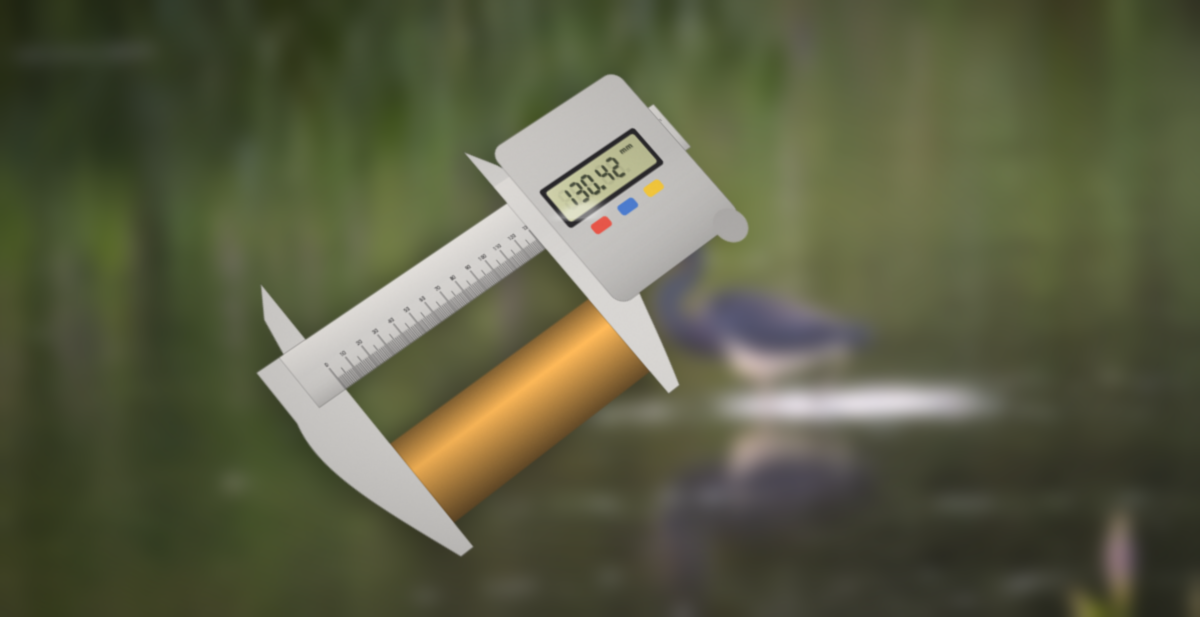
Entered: 130.42; mm
